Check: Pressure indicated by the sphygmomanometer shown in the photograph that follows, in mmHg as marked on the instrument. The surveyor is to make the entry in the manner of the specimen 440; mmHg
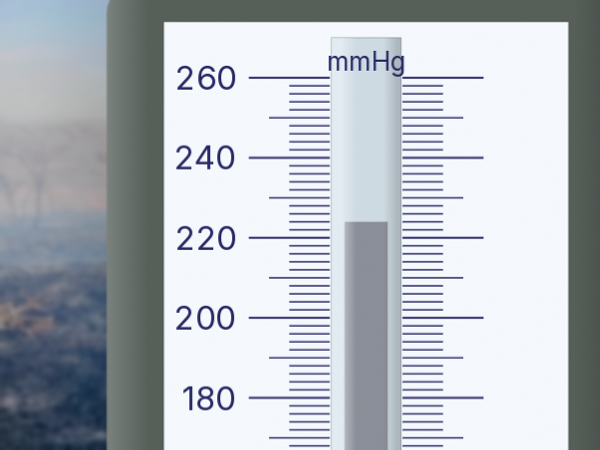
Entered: 224; mmHg
